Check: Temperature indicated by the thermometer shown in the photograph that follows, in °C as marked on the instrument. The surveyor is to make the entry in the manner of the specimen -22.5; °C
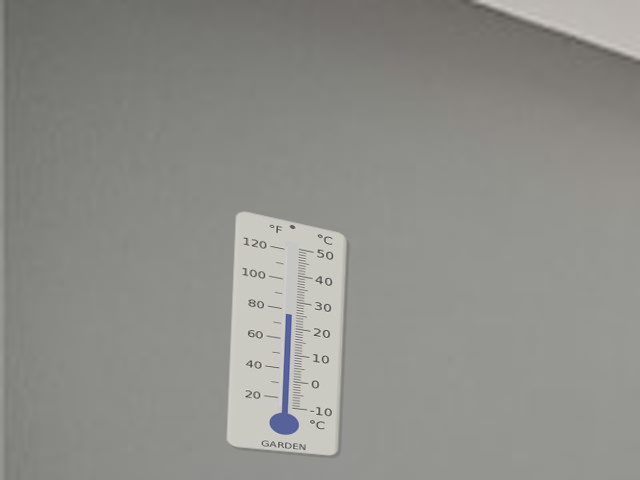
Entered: 25; °C
